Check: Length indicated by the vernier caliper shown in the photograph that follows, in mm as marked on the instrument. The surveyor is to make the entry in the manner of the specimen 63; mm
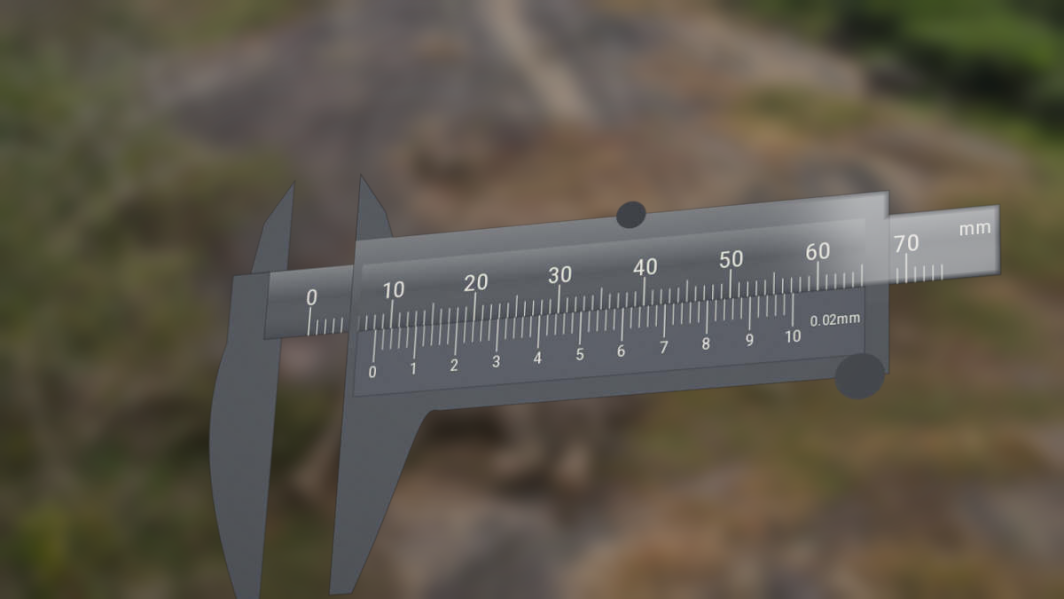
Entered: 8.2; mm
